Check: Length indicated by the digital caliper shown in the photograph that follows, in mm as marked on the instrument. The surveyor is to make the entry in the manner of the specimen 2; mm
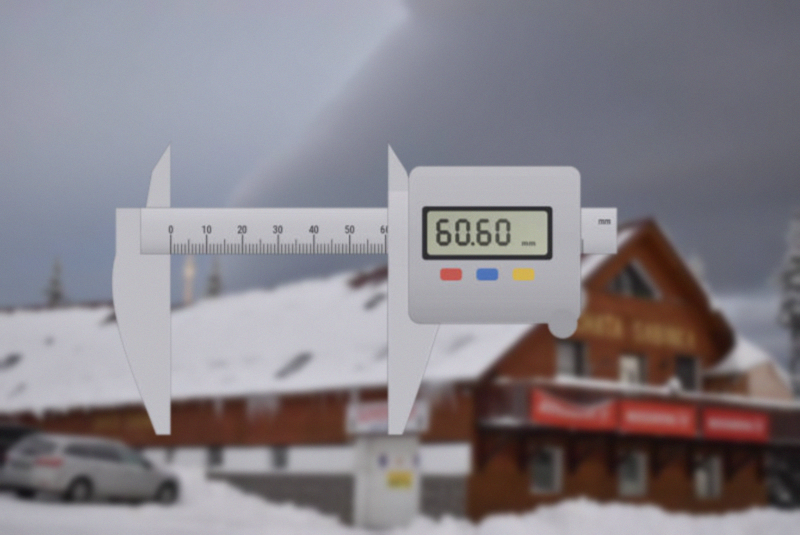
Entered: 60.60; mm
